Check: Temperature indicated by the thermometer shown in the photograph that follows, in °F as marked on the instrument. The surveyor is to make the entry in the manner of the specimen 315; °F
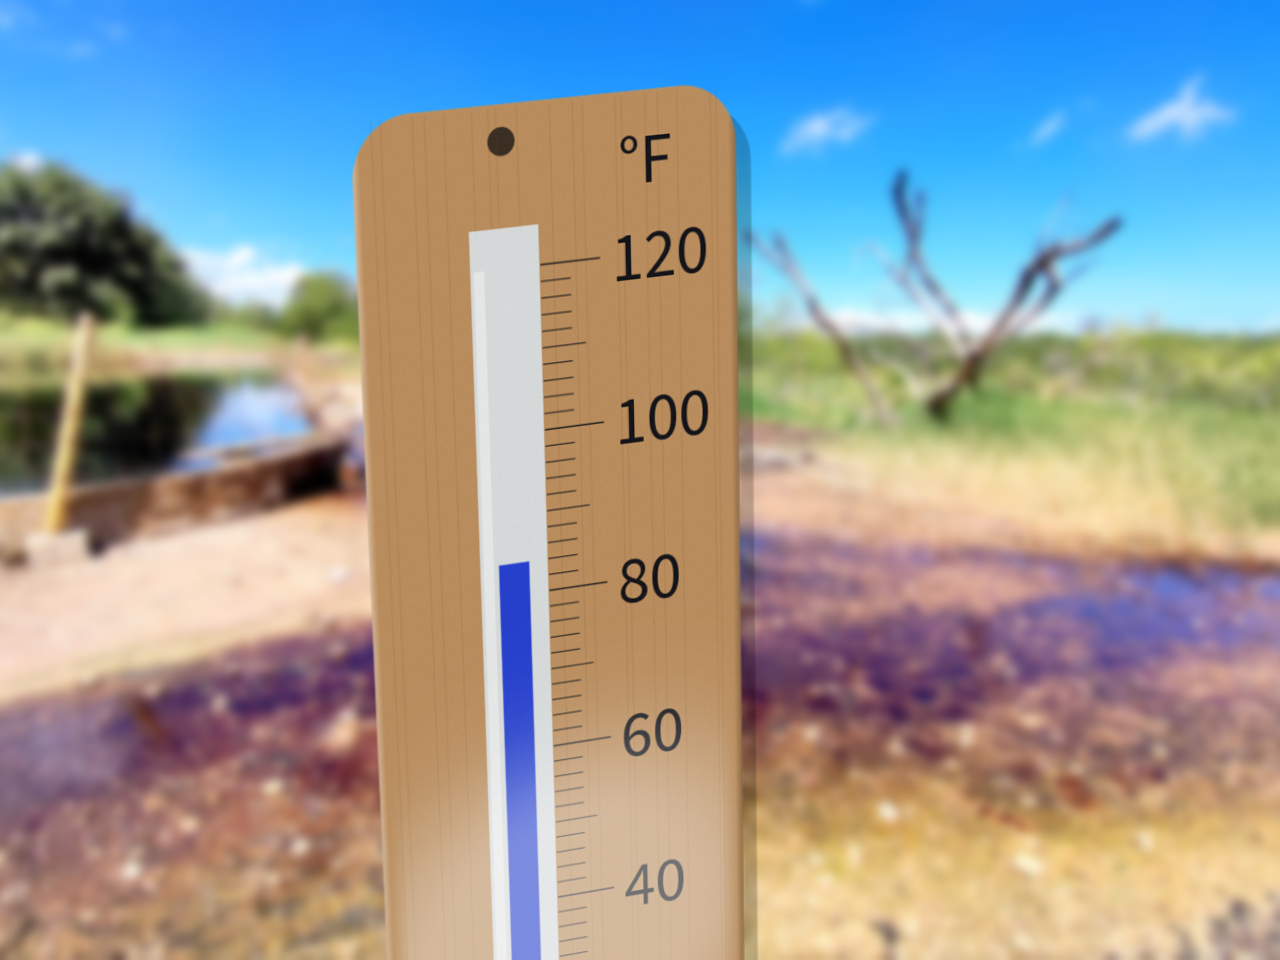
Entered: 84; °F
